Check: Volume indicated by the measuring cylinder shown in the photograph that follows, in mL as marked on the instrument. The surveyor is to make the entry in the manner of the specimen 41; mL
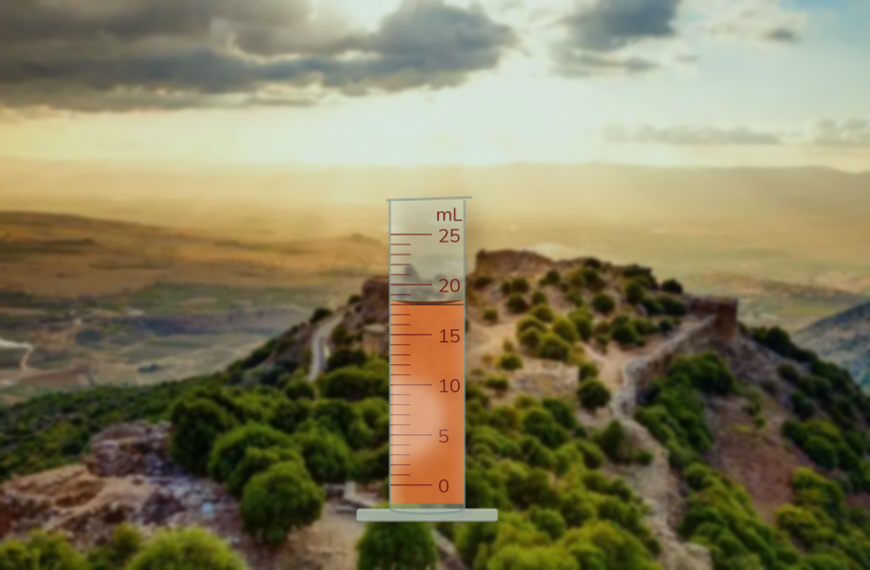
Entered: 18; mL
